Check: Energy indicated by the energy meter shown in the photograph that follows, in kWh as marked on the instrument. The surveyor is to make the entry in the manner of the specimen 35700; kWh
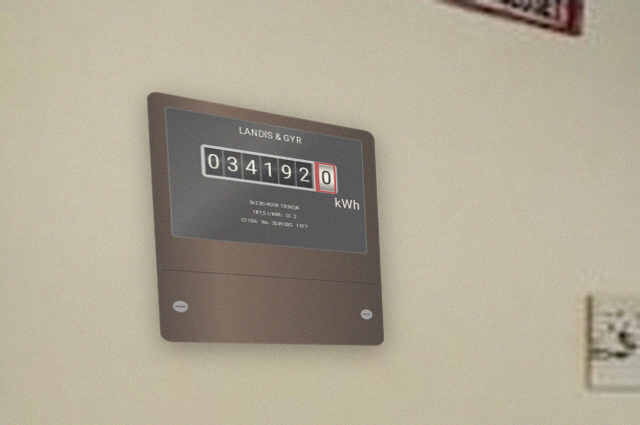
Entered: 34192.0; kWh
